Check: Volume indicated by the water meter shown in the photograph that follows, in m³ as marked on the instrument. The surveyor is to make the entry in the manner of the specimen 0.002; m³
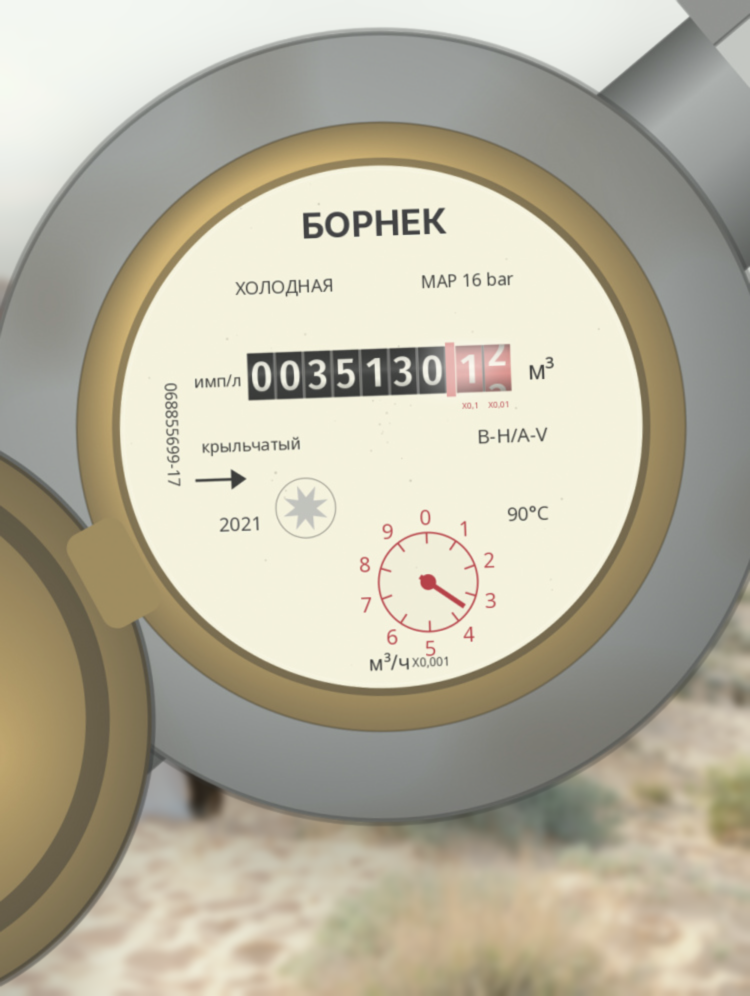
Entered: 35130.123; m³
